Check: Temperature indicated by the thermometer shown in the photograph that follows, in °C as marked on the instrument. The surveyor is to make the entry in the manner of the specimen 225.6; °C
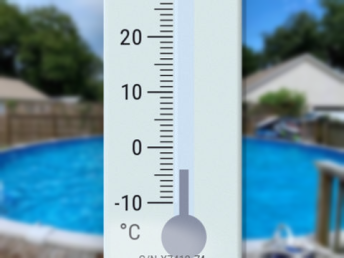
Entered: -4; °C
